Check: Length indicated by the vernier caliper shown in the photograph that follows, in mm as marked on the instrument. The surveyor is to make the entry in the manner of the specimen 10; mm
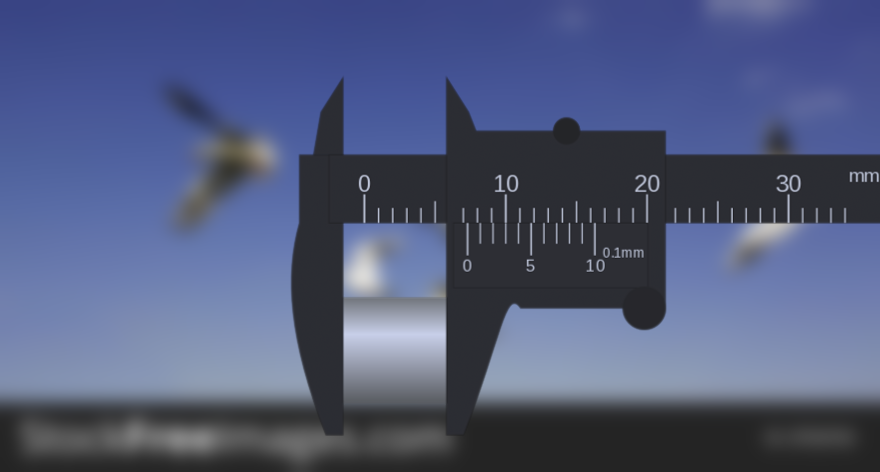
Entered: 7.3; mm
